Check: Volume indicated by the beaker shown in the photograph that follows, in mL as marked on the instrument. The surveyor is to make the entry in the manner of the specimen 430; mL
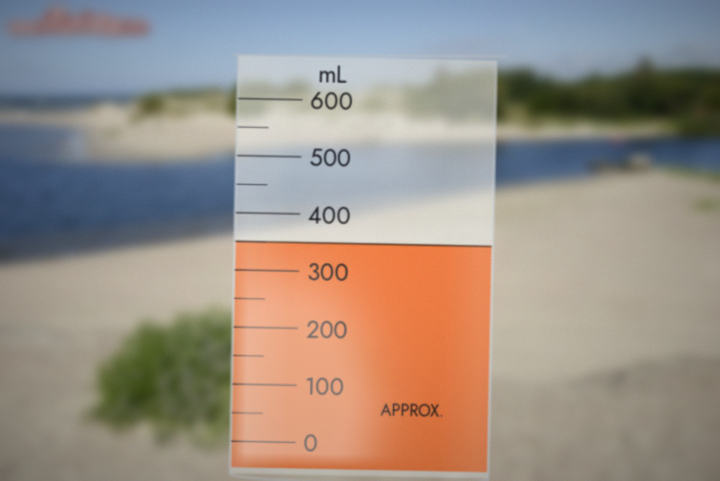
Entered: 350; mL
